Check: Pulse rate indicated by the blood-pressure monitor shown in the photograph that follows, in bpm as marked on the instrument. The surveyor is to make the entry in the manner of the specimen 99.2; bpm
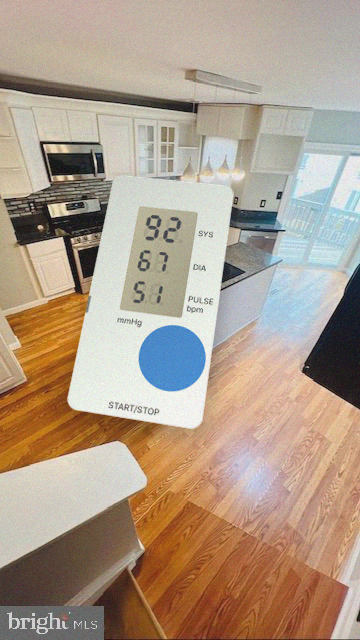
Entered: 51; bpm
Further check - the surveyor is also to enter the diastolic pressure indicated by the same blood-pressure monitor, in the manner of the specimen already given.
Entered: 67; mmHg
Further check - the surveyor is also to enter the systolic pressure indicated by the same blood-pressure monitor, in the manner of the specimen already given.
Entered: 92; mmHg
